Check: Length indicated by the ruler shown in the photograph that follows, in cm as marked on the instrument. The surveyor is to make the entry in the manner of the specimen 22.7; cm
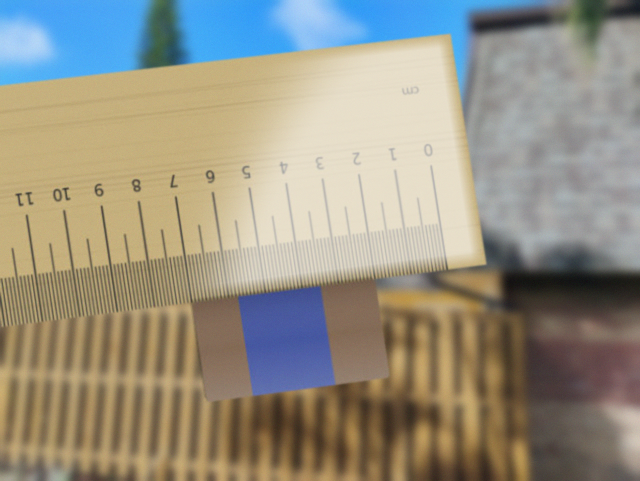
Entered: 5; cm
